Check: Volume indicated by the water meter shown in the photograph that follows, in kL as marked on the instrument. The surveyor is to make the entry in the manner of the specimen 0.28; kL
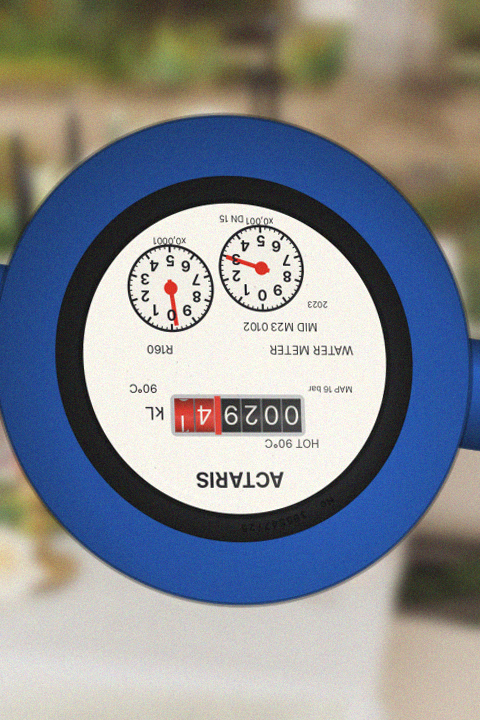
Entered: 29.4129; kL
